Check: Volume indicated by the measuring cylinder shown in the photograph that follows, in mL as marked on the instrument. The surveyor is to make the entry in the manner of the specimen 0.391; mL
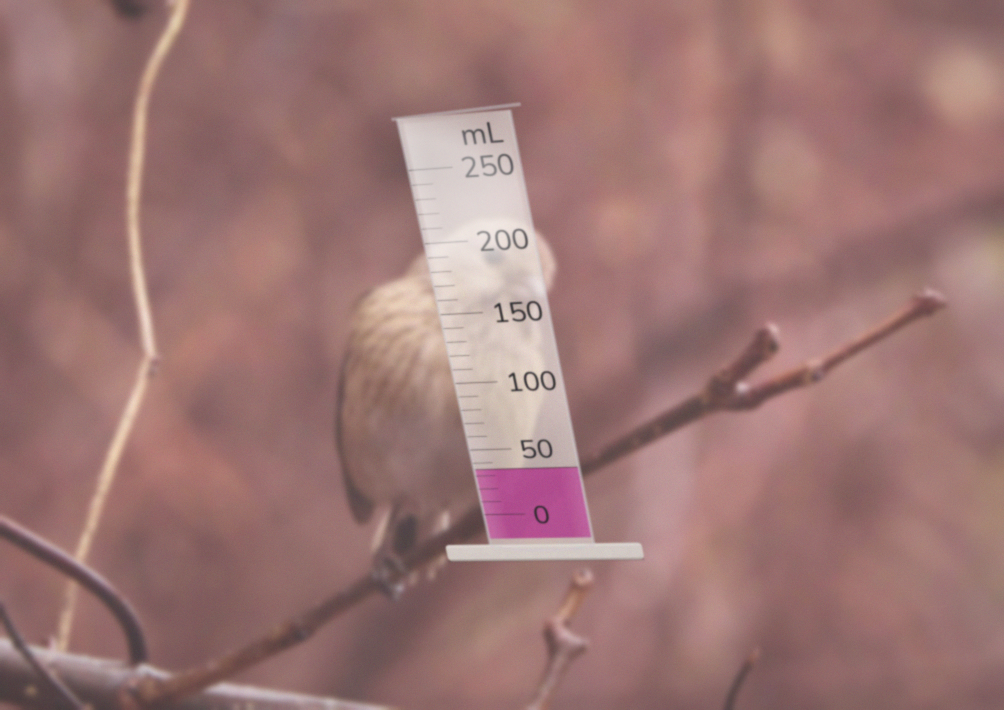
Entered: 35; mL
